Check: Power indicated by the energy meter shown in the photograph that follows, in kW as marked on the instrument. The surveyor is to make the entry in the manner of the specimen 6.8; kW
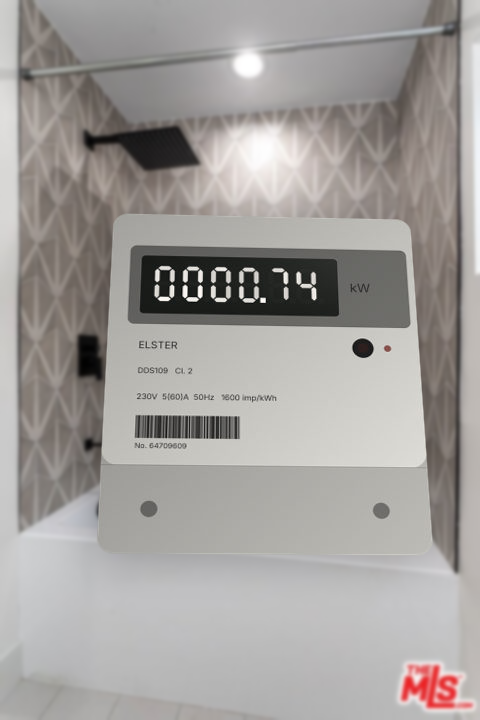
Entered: 0.74; kW
